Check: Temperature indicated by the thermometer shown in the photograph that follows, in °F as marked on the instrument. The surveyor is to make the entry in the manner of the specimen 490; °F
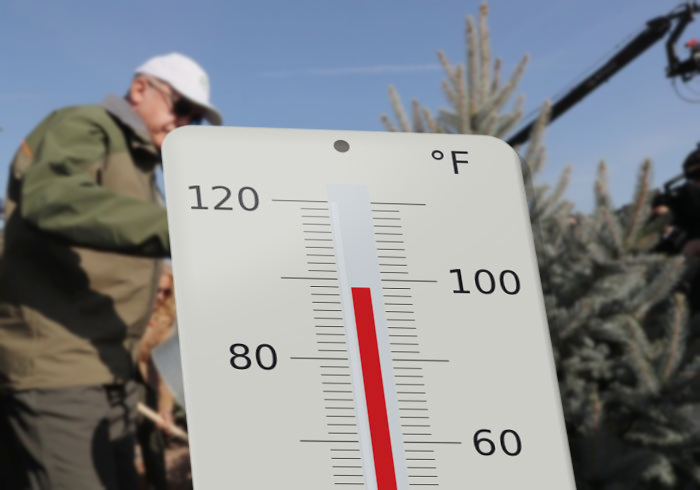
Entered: 98; °F
